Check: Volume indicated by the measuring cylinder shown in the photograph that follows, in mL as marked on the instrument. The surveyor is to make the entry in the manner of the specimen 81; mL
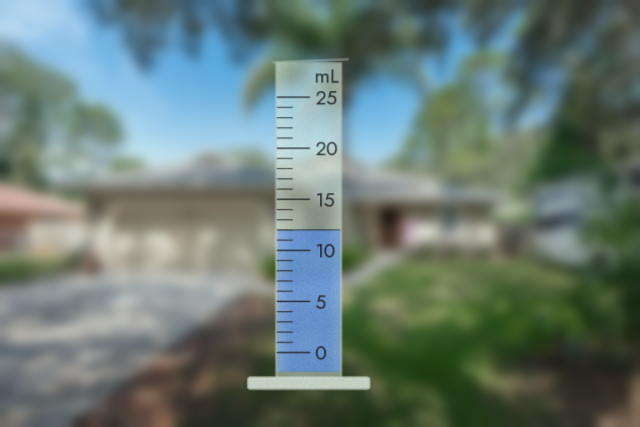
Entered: 12; mL
